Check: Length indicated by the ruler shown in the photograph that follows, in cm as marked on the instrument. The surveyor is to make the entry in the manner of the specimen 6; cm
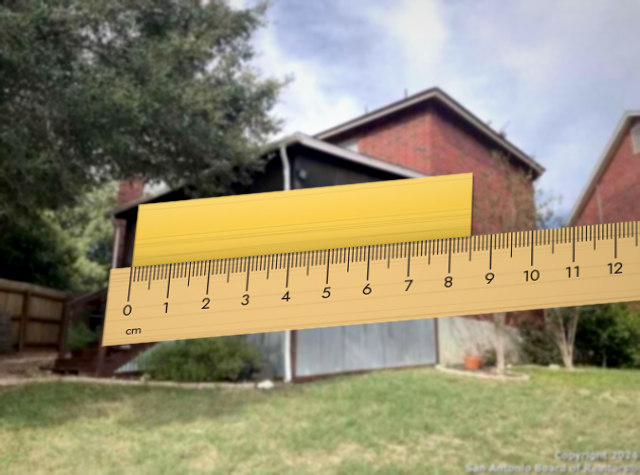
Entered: 8.5; cm
